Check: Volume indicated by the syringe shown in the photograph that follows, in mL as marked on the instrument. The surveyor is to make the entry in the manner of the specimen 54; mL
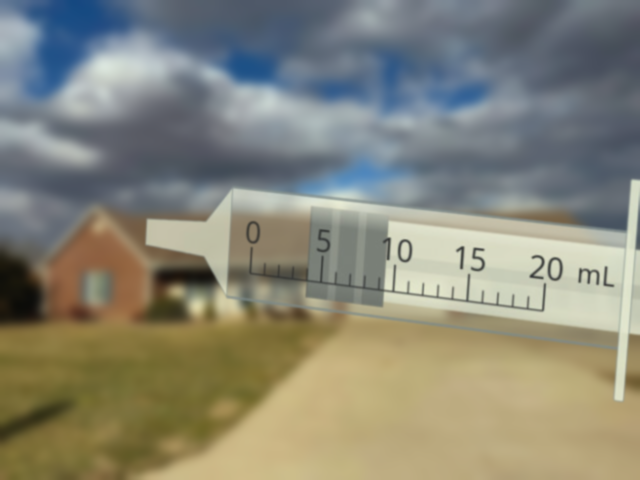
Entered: 4; mL
